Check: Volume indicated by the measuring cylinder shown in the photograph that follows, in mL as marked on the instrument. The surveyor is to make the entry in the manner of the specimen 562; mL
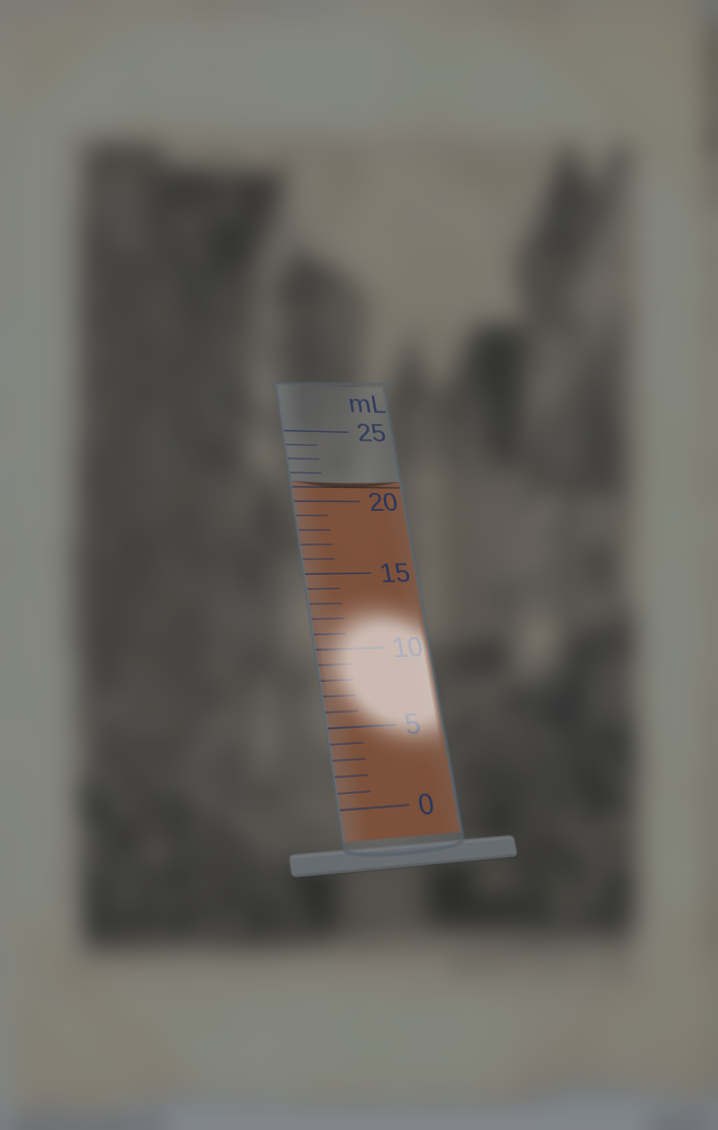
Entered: 21; mL
